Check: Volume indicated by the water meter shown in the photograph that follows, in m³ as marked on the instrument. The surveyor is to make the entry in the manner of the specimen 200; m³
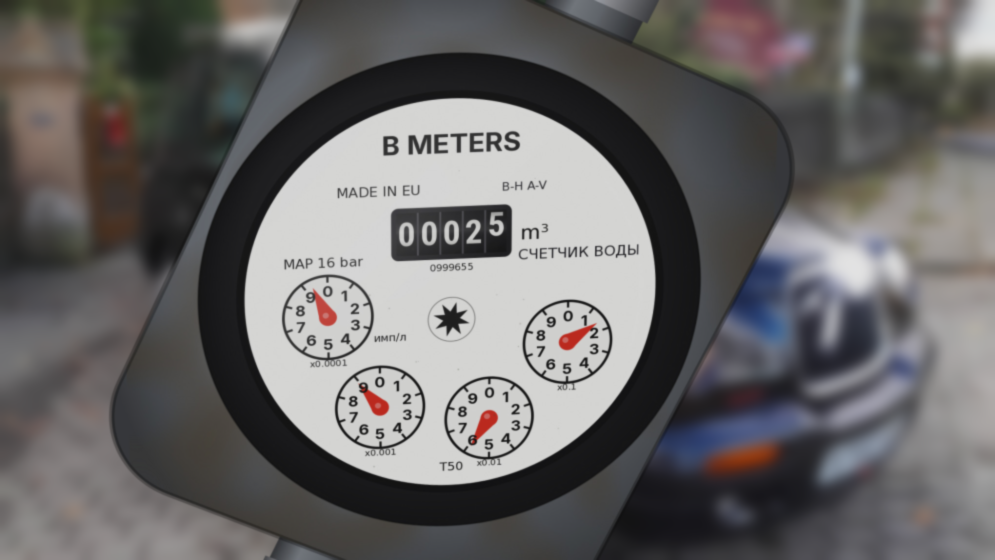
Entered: 25.1589; m³
